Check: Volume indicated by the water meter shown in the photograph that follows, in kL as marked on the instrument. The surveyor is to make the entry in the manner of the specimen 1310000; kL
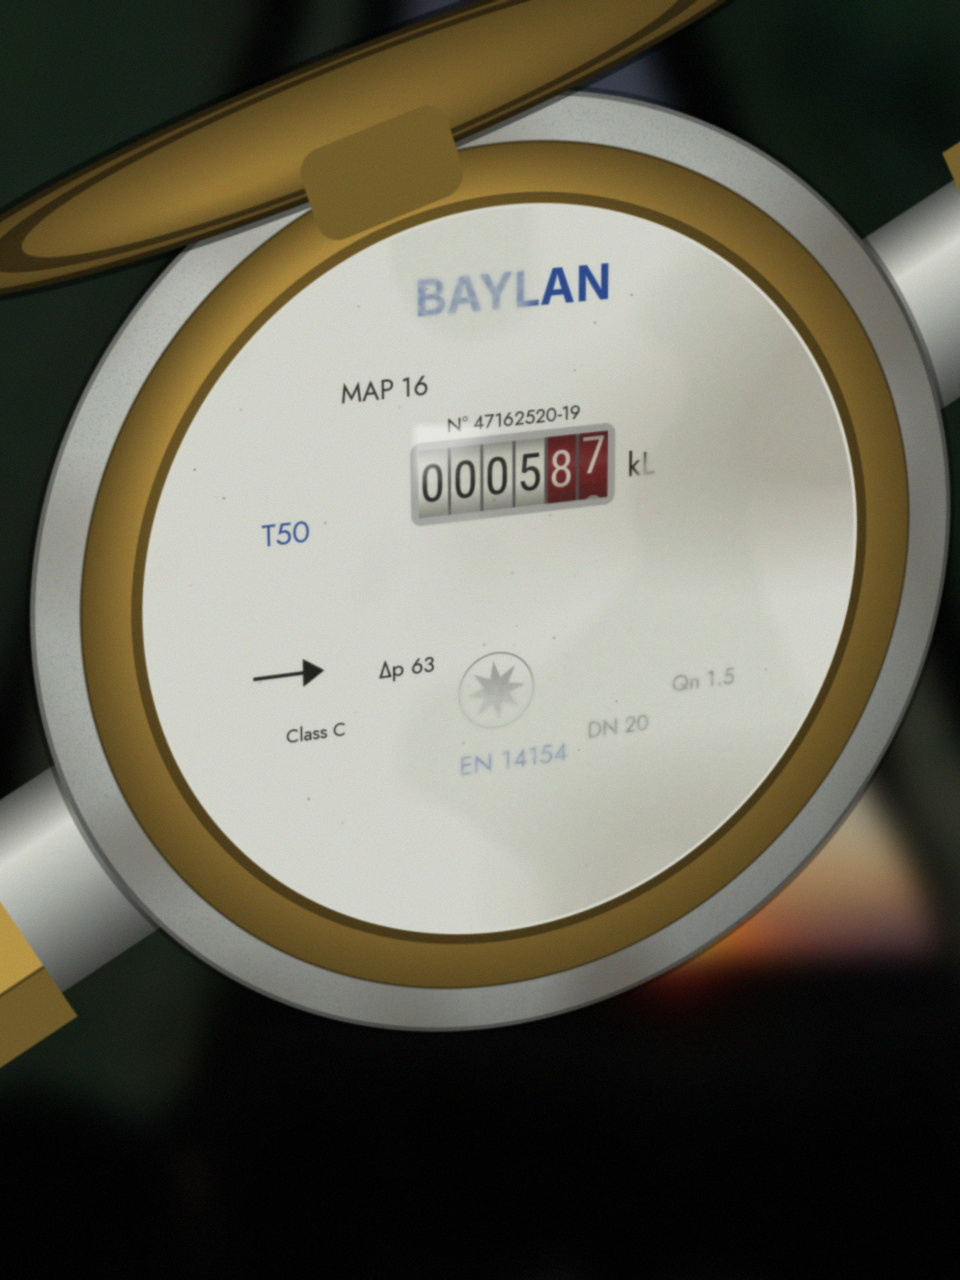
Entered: 5.87; kL
